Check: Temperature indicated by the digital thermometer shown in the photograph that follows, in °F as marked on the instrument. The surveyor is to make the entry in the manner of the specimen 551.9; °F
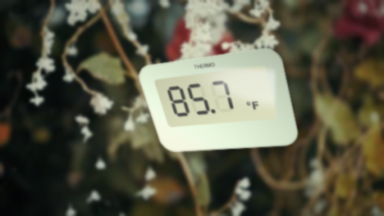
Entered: 85.7; °F
